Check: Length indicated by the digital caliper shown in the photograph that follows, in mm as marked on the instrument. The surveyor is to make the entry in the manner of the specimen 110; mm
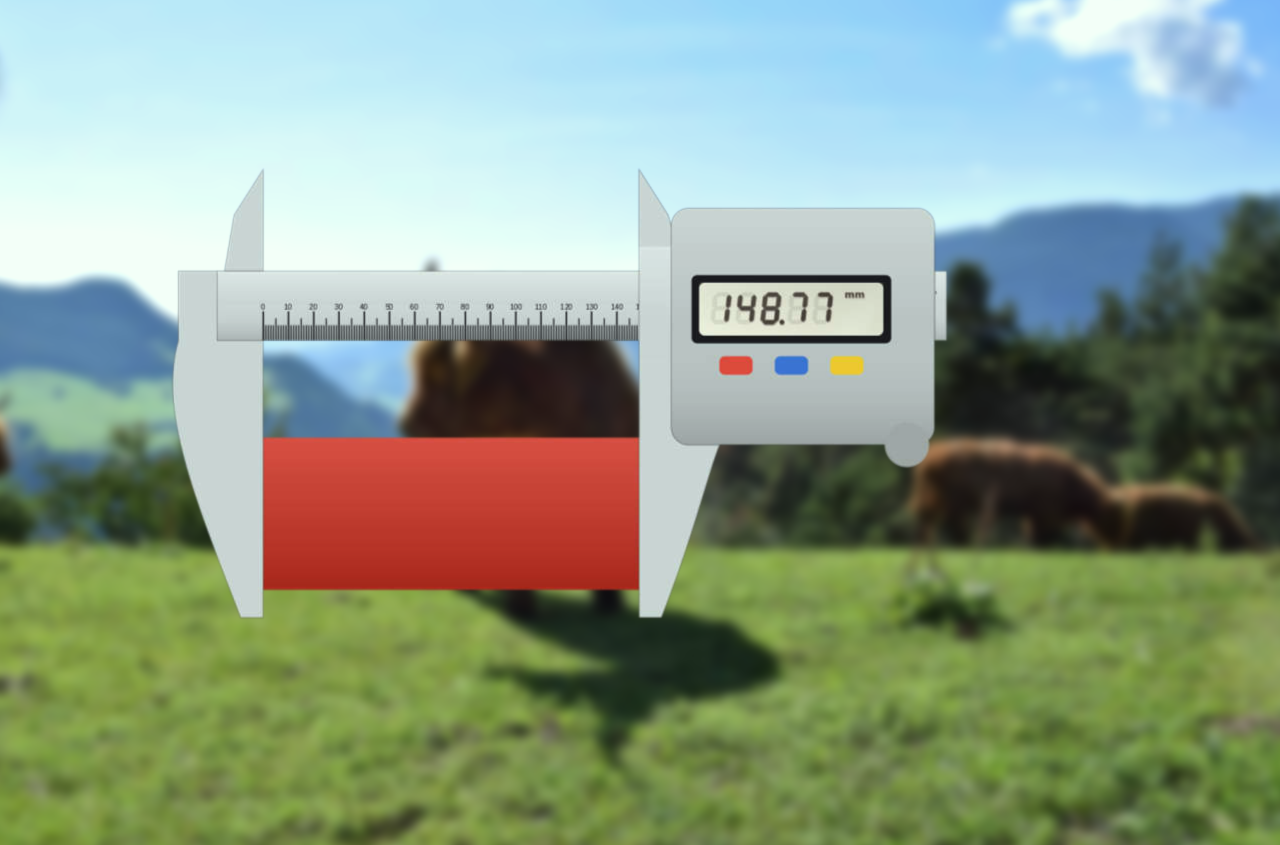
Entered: 148.77; mm
